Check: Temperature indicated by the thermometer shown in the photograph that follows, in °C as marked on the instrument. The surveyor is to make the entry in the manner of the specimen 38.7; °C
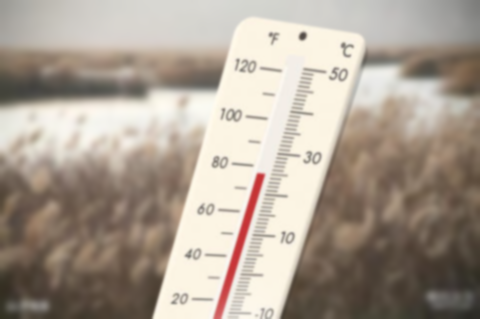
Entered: 25; °C
